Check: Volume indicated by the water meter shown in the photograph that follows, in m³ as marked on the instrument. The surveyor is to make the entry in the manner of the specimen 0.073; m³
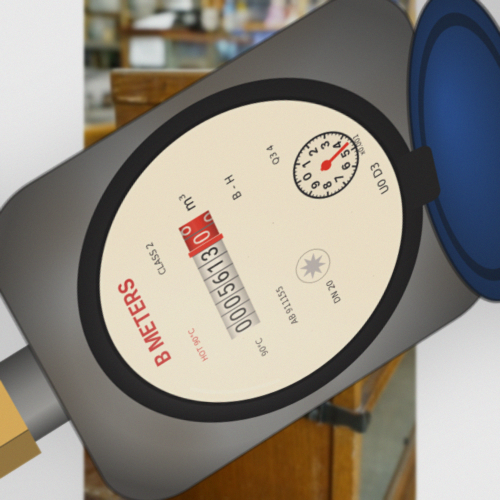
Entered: 5613.084; m³
